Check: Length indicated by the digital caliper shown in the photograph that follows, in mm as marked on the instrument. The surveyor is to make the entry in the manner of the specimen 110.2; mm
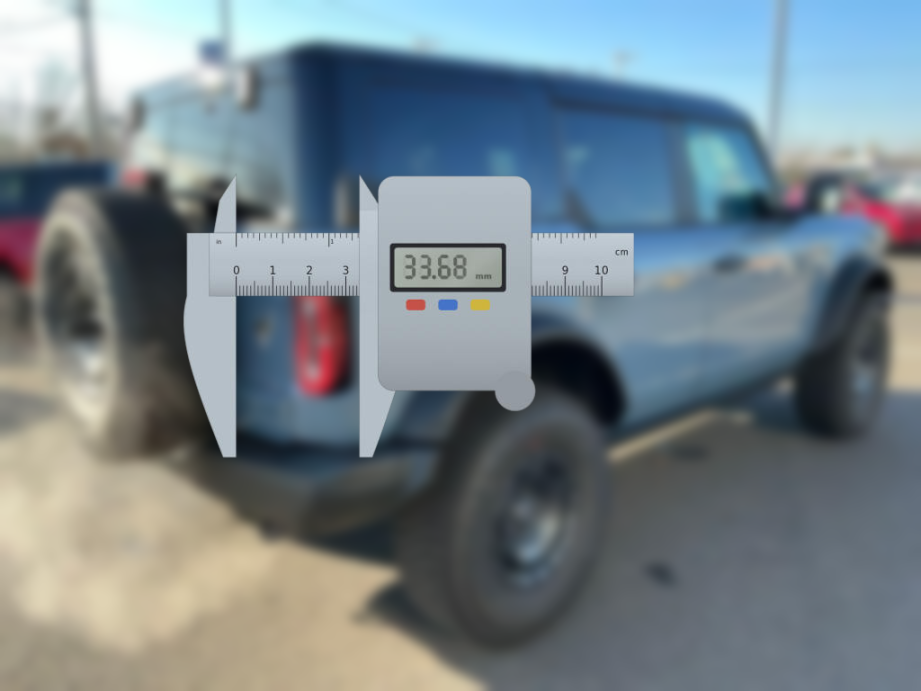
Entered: 33.68; mm
